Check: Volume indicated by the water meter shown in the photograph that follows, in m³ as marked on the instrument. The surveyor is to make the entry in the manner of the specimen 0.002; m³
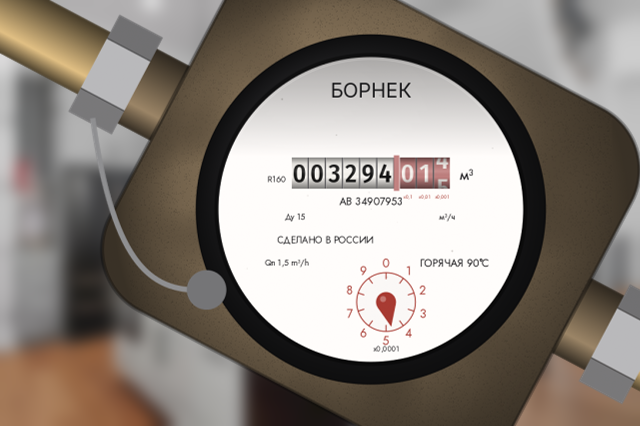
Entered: 3294.0144; m³
